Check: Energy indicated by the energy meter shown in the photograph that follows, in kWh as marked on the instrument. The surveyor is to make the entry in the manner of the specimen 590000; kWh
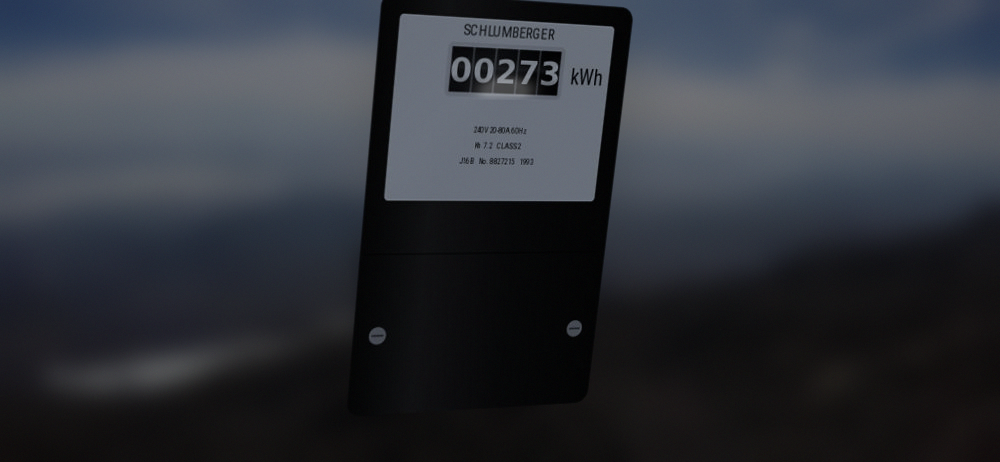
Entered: 273; kWh
